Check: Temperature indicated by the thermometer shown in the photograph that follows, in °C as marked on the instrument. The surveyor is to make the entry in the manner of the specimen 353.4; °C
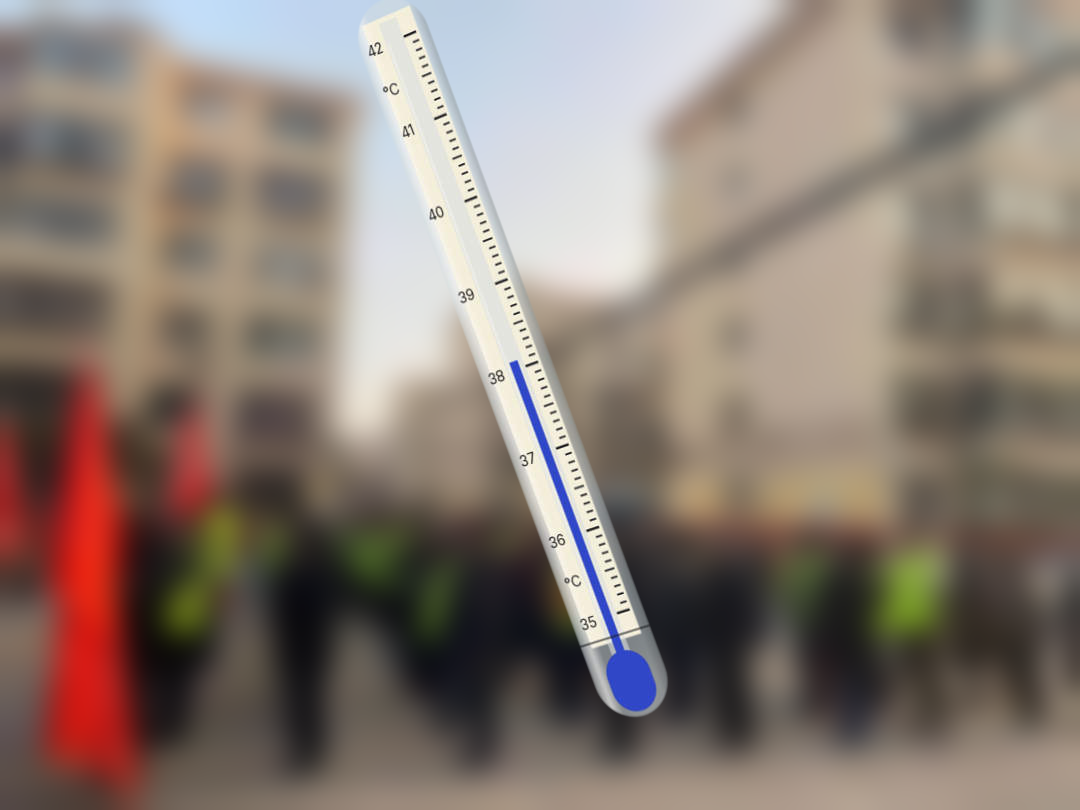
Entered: 38.1; °C
